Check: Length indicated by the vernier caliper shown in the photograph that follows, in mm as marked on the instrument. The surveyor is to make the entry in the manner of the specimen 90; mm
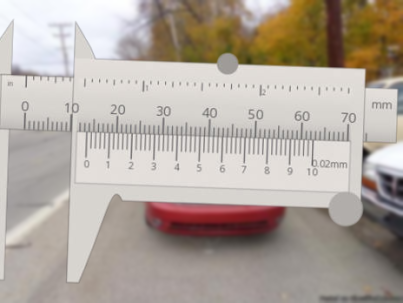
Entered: 13.5; mm
